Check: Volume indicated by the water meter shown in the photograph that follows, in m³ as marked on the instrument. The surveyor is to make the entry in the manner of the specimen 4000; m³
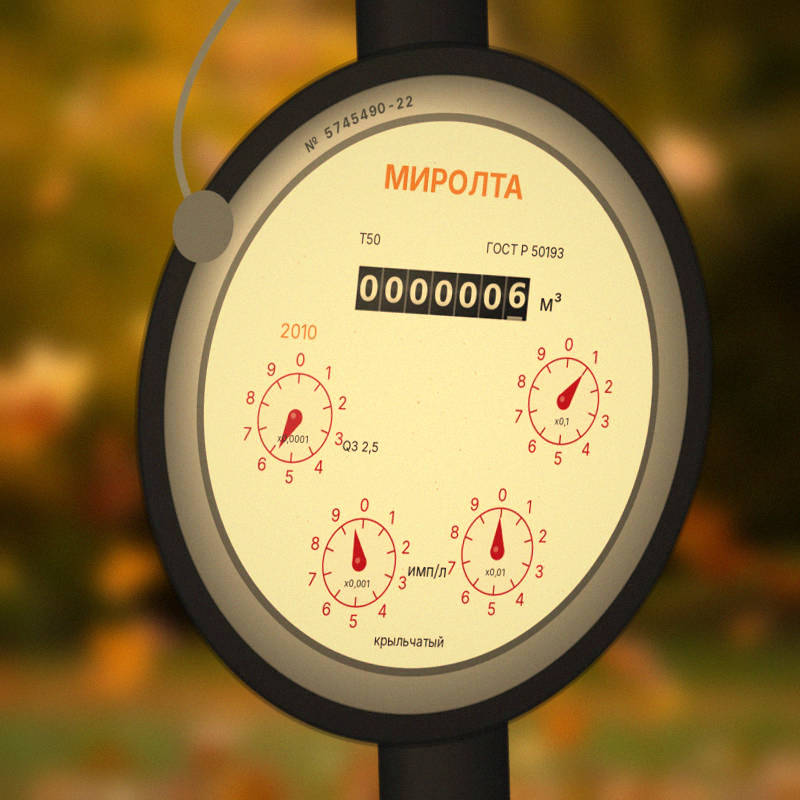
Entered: 6.0995; m³
